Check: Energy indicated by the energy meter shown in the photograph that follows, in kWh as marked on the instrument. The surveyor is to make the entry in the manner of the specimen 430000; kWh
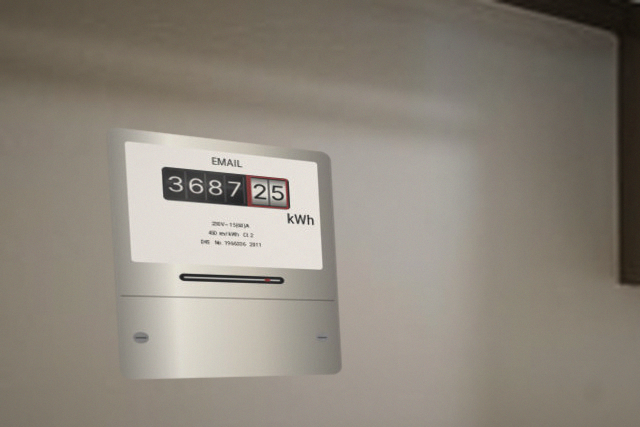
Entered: 3687.25; kWh
